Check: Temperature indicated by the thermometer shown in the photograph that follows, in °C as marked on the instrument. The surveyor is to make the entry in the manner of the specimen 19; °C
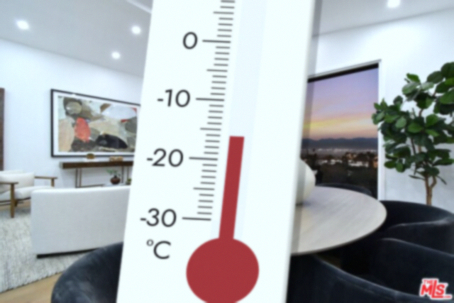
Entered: -16; °C
